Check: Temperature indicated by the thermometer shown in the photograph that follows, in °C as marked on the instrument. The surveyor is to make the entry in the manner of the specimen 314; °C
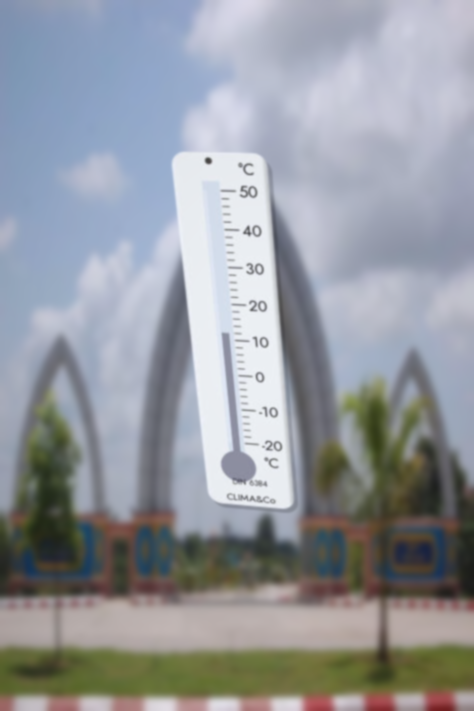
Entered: 12; °C
